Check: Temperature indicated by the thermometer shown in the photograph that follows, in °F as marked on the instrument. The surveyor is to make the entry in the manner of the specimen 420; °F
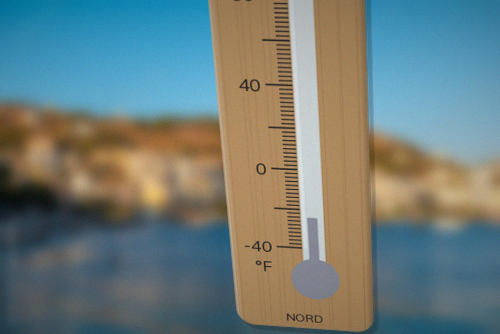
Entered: -24; °F
